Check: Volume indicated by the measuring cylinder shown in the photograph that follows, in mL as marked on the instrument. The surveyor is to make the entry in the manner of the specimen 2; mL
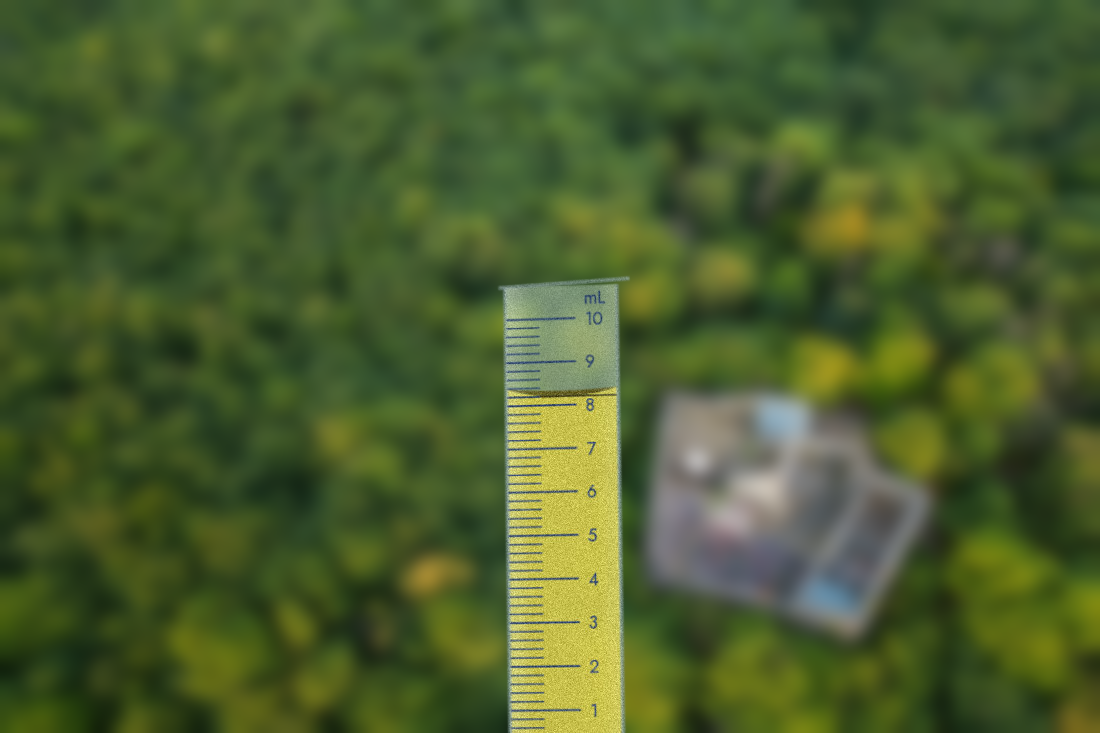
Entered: 8.2; mL
